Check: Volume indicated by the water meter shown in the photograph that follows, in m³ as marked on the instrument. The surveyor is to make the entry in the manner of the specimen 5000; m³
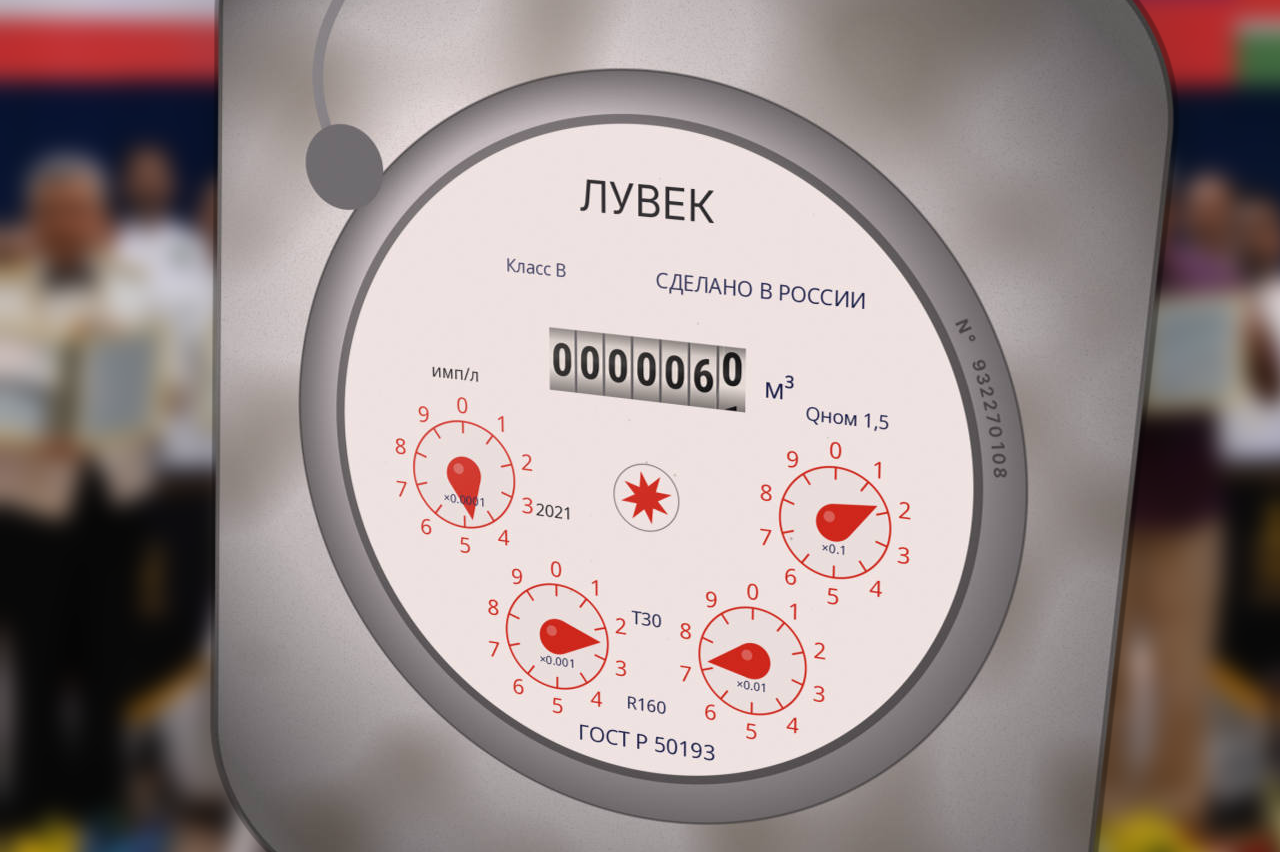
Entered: 60.1724; m³
